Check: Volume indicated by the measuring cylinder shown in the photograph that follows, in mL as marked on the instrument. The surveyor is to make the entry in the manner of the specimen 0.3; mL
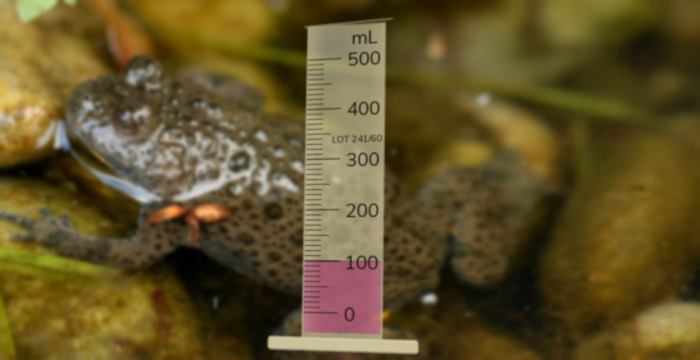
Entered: 100; mL
